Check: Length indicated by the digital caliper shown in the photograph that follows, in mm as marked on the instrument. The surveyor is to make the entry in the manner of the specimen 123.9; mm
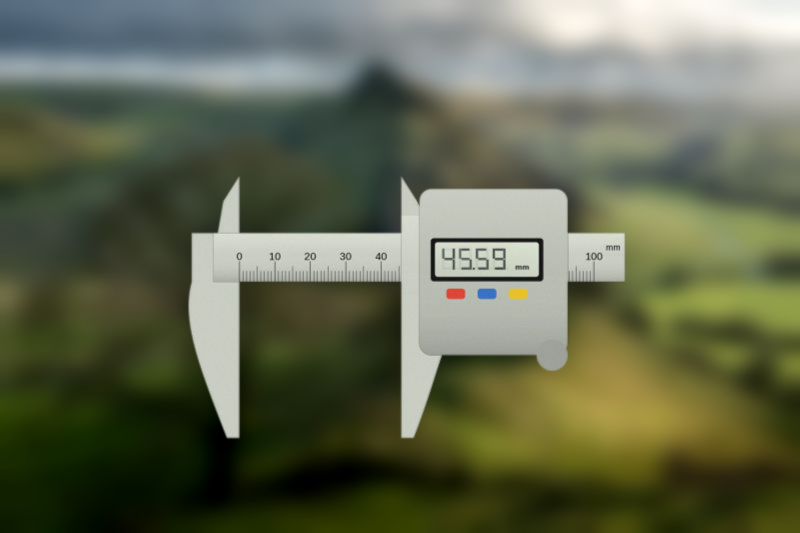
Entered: 45.59; mm
